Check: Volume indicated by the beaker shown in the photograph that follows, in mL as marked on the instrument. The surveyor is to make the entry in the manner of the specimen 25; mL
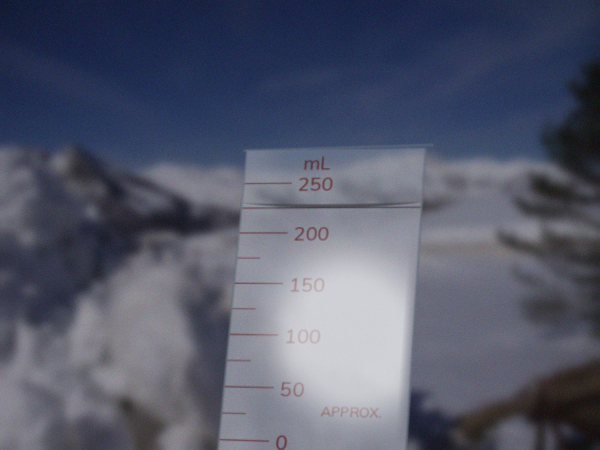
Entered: 225; mL
